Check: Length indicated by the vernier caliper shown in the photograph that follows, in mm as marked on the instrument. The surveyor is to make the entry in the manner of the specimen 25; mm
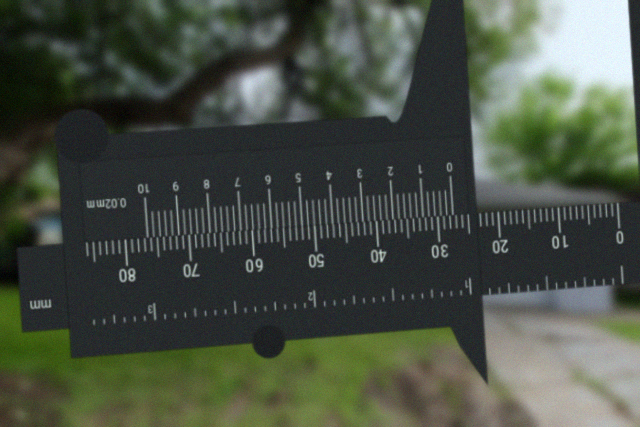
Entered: 27.5; mm
